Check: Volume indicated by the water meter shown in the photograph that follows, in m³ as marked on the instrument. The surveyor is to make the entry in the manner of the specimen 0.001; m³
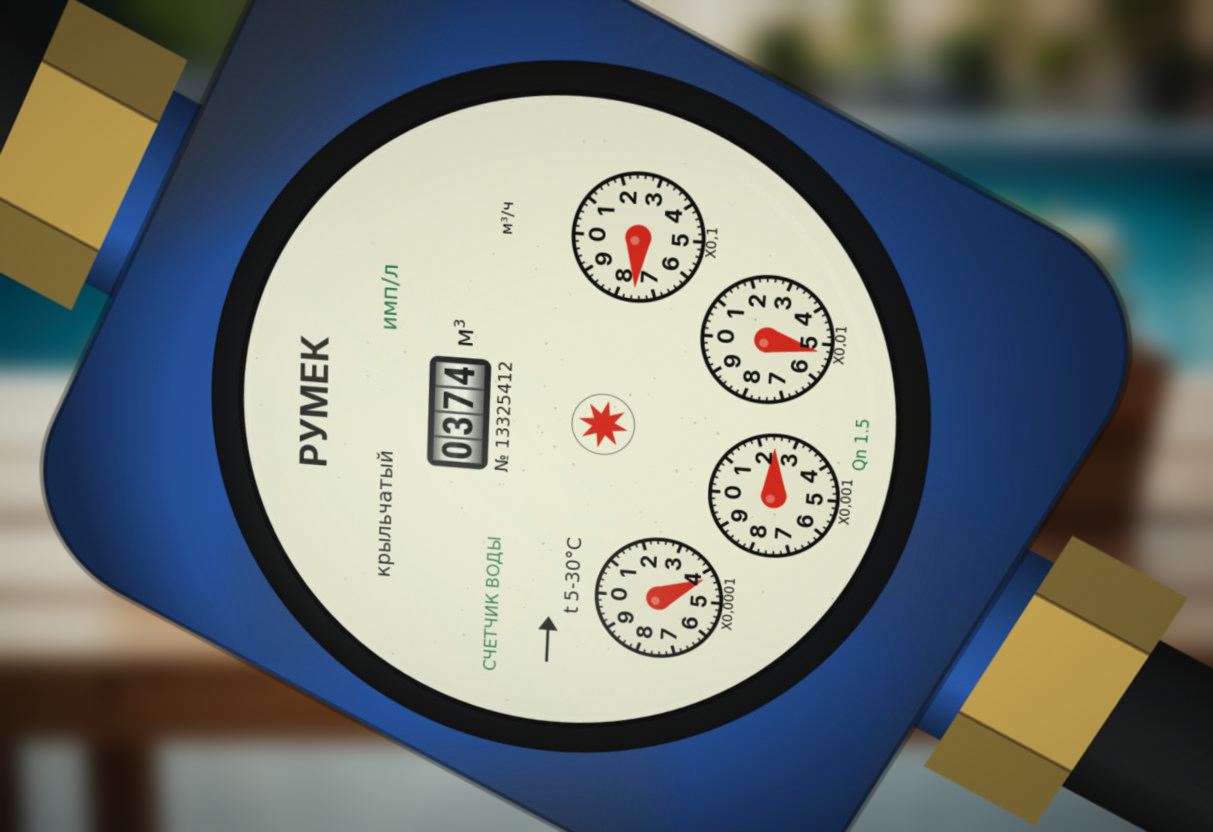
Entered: 374.7524; m³
